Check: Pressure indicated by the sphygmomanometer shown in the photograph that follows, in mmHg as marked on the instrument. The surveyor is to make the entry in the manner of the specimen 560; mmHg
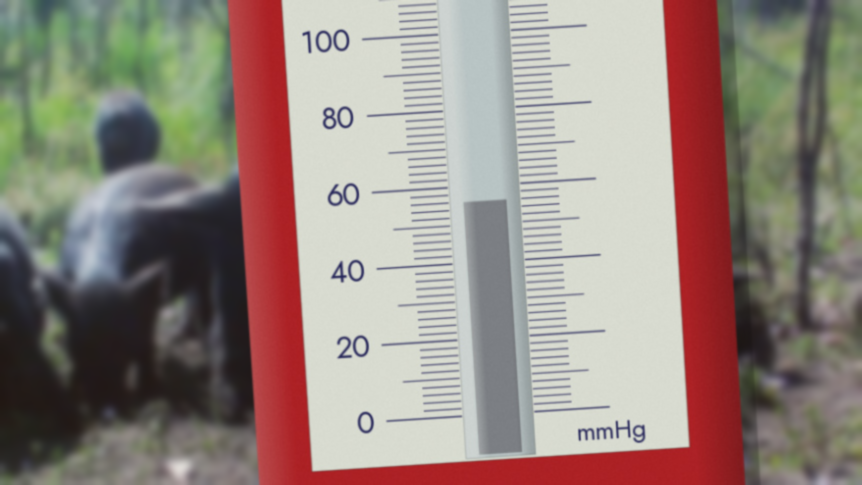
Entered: 56; mmHg
